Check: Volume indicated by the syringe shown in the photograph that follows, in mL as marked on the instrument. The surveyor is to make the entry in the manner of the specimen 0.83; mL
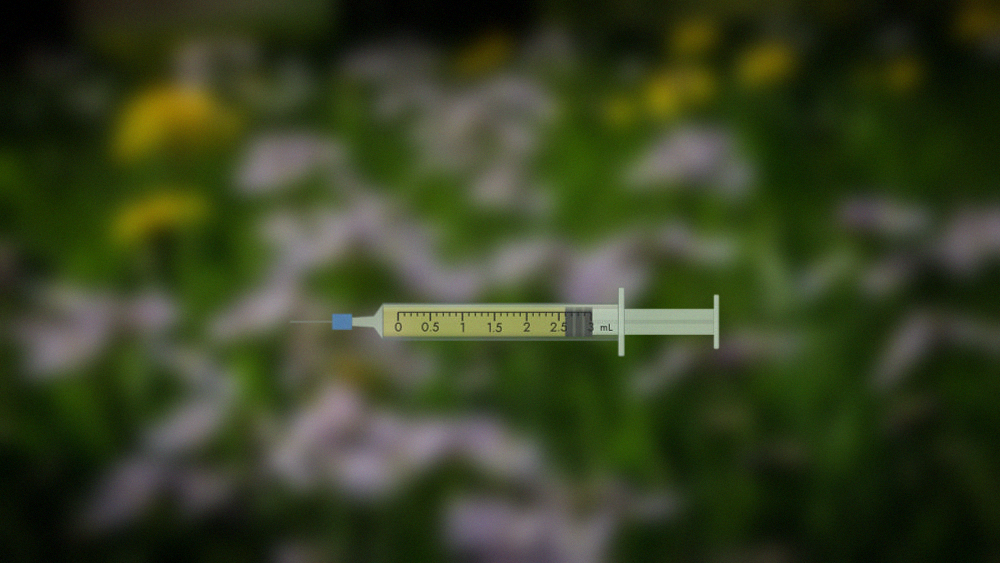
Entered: 2.6; mL
